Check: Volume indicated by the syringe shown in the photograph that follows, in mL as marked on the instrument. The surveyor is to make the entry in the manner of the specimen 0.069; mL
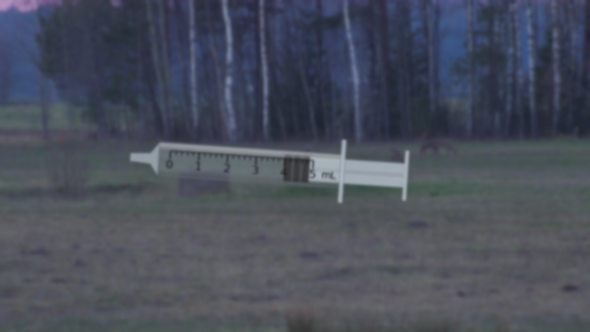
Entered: 4; mL
